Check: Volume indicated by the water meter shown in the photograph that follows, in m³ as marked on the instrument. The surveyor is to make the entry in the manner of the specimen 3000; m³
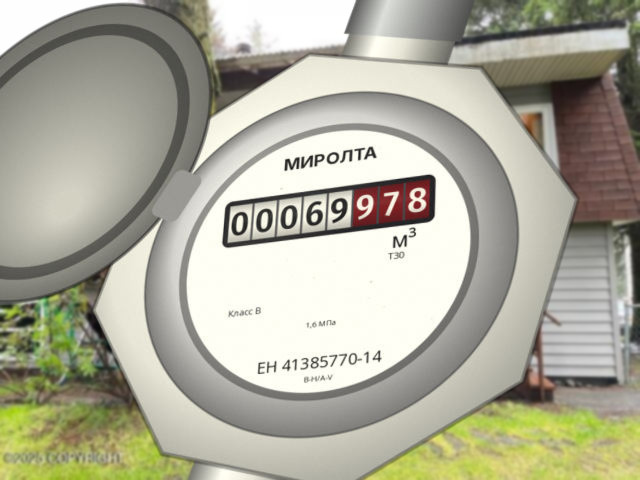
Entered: 69.978; m³
